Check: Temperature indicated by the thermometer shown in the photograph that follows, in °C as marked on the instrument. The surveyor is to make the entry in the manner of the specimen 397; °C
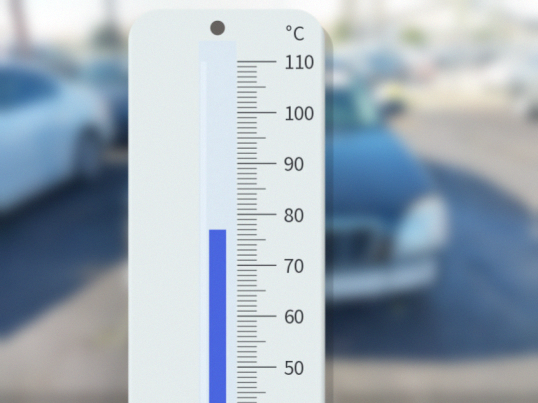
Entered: 77; °C
